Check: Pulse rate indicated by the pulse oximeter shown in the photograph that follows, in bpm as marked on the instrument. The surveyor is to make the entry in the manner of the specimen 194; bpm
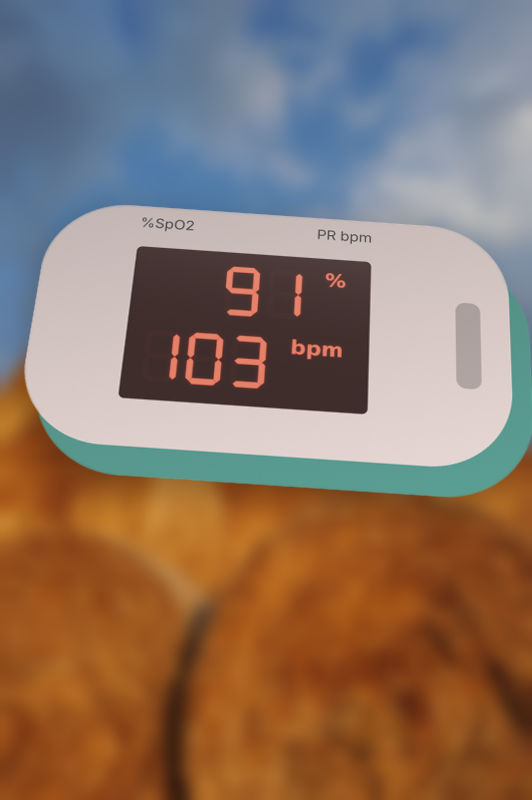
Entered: 103; bpm
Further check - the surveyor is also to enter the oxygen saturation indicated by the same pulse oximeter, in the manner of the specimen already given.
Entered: 91; %
